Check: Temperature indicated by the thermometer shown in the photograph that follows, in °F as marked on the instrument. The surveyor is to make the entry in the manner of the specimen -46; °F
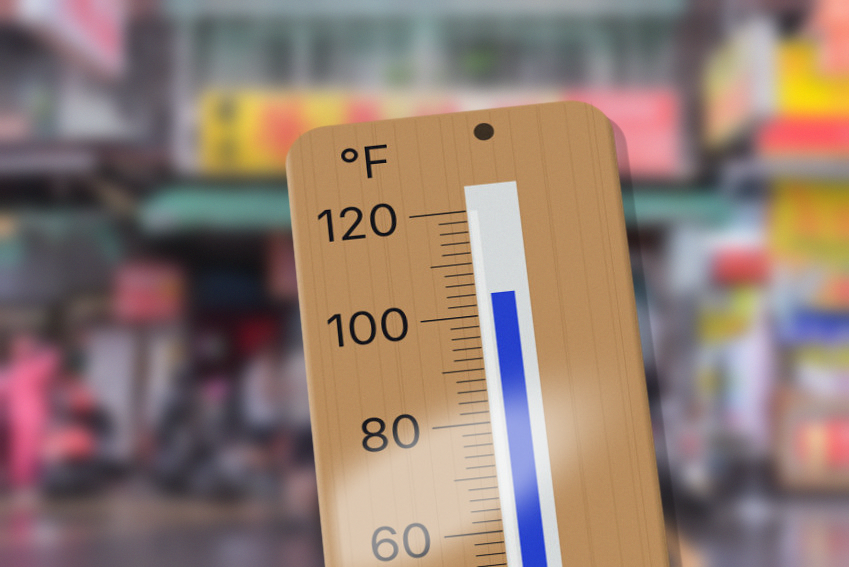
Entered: 104; °F
